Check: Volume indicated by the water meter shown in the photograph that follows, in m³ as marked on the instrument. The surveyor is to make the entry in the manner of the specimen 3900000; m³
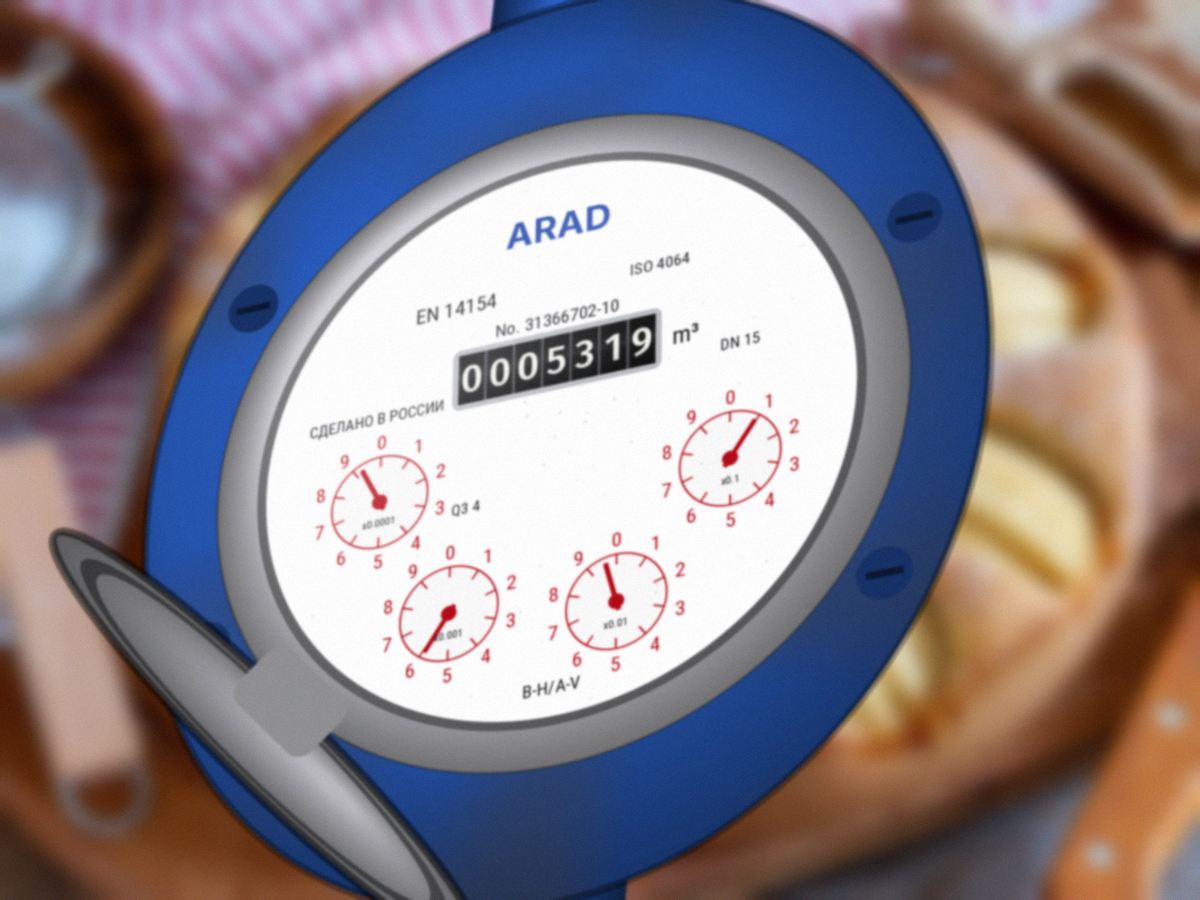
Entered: 5319.0959; m³
